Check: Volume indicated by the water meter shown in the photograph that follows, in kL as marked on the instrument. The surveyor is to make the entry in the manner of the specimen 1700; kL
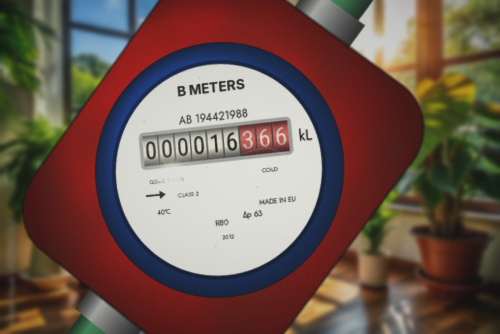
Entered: 16.366; kL
